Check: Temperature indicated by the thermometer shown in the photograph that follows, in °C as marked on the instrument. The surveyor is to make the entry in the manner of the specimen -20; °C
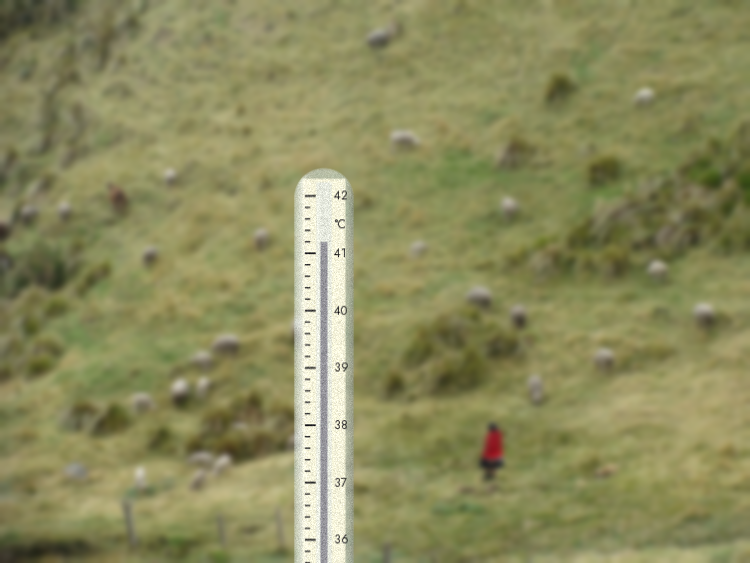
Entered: 41.2; °C
